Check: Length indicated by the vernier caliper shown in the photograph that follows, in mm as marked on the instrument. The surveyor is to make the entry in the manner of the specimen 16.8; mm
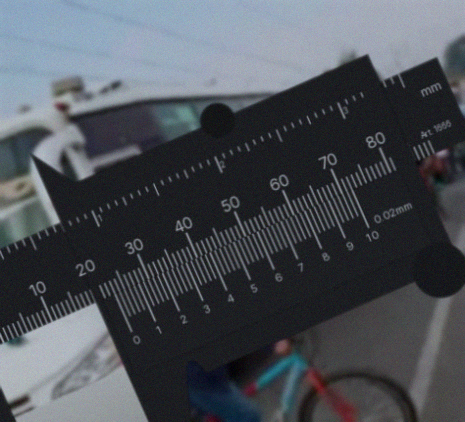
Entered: 23.0; mm
